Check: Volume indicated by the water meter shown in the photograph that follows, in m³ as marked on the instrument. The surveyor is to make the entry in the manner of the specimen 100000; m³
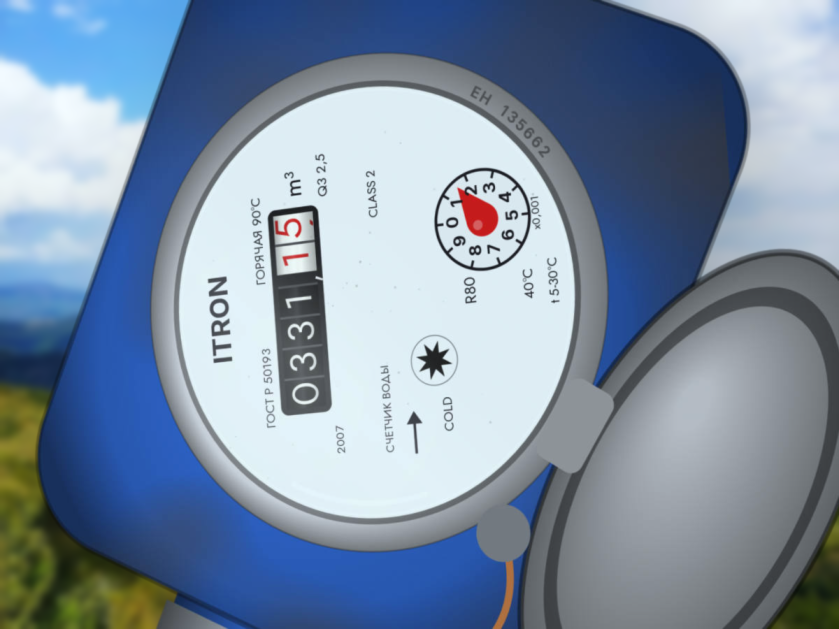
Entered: 331.151; m³
